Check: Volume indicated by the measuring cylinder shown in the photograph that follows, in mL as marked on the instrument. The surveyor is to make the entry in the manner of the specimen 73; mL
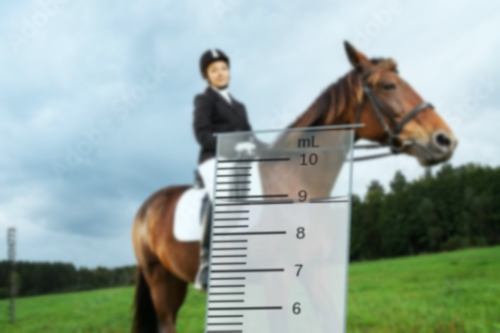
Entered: 8.8; mL
